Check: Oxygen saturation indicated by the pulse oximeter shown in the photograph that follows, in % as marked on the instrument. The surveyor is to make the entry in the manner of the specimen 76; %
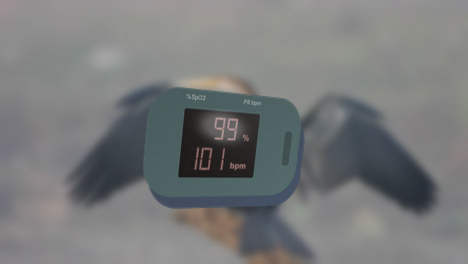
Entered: 99; %
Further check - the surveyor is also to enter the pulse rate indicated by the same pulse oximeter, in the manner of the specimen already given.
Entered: 101; bpm
